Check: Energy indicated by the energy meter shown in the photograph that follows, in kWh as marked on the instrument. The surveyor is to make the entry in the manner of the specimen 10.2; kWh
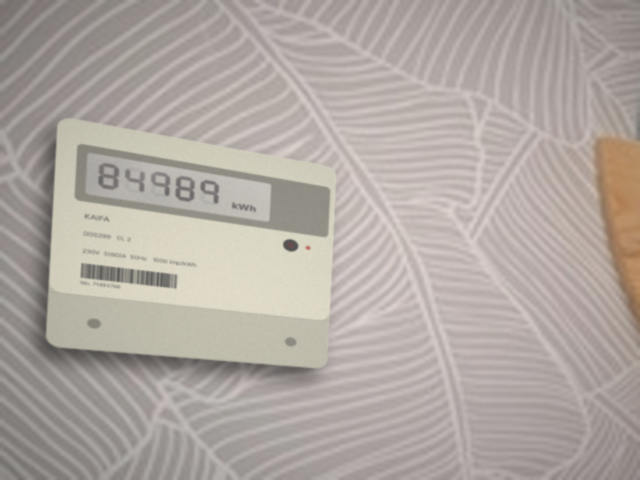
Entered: 84989; kWh
